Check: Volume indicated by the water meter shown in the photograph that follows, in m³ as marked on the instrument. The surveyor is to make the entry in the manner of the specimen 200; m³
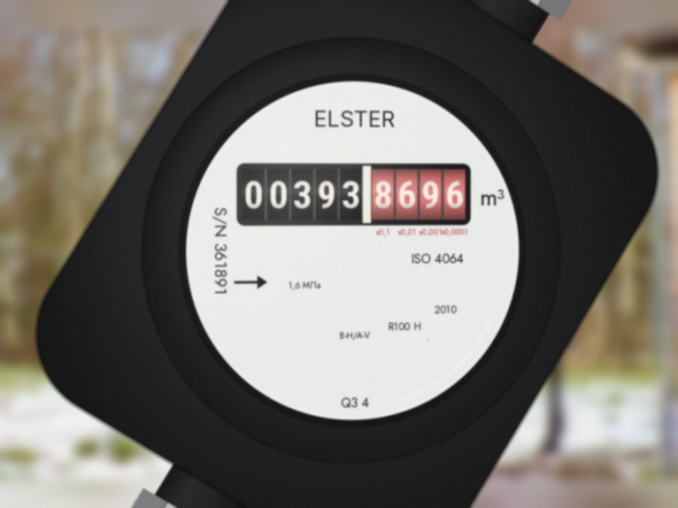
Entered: 393.8696; m³
